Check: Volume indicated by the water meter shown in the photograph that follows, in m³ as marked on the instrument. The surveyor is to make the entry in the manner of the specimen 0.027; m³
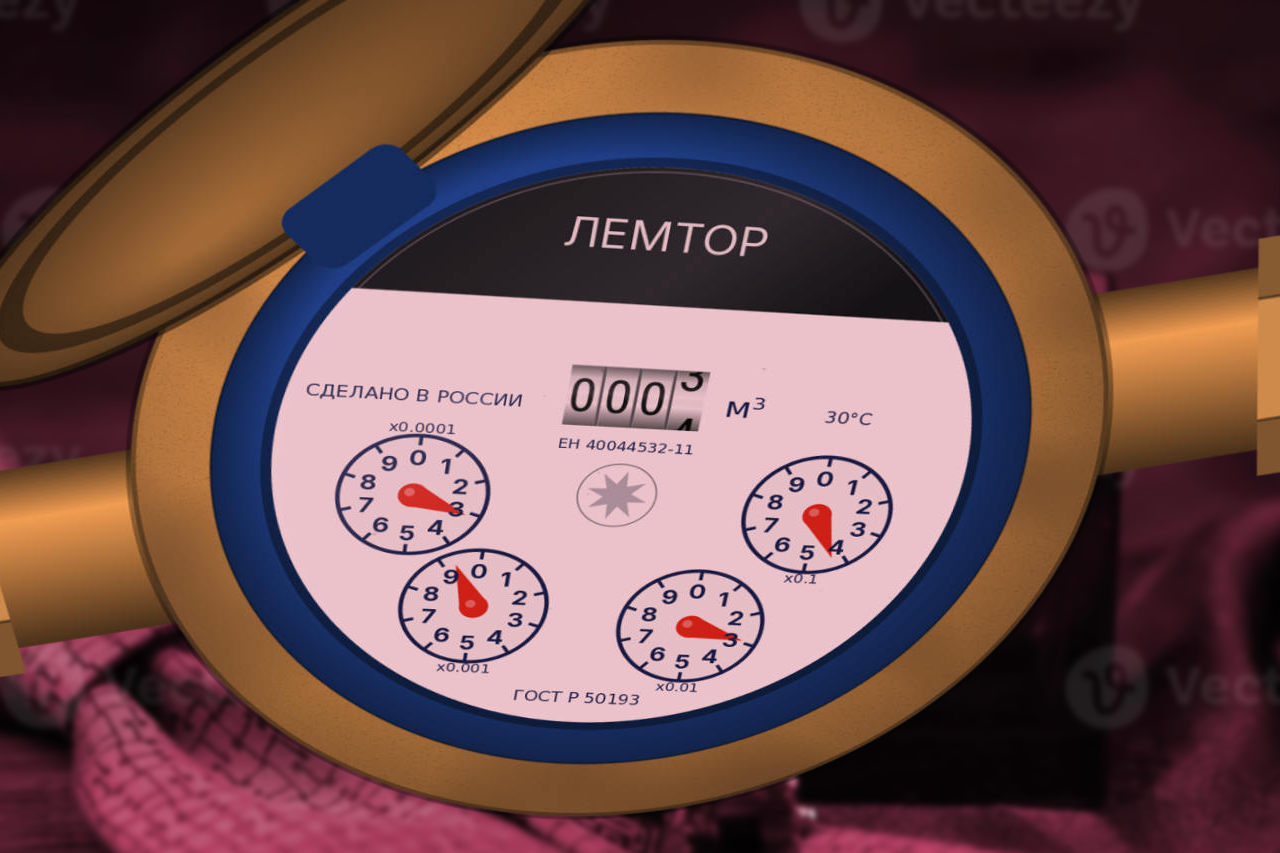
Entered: 3.4293; m³
